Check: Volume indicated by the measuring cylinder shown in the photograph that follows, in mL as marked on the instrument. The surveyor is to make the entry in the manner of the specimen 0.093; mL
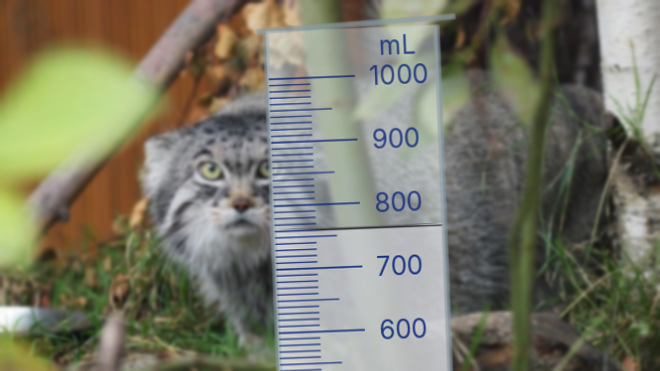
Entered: 760; mL
